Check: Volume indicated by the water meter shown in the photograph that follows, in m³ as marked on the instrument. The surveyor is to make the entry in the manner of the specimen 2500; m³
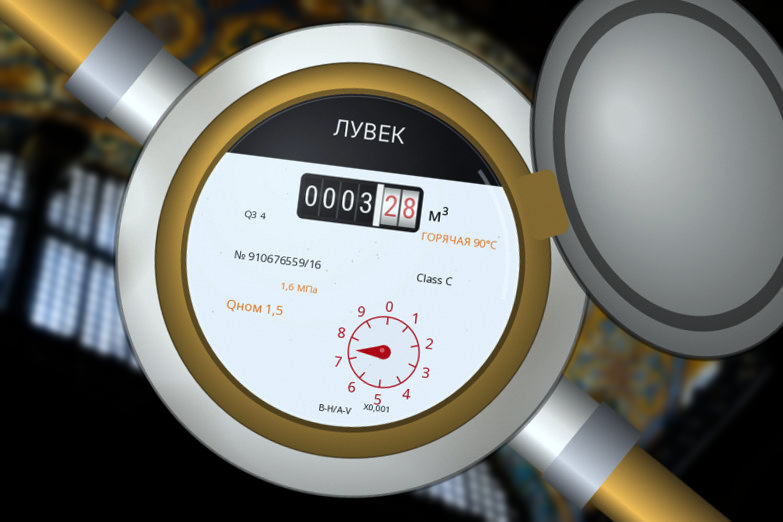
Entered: 3.287; m³
